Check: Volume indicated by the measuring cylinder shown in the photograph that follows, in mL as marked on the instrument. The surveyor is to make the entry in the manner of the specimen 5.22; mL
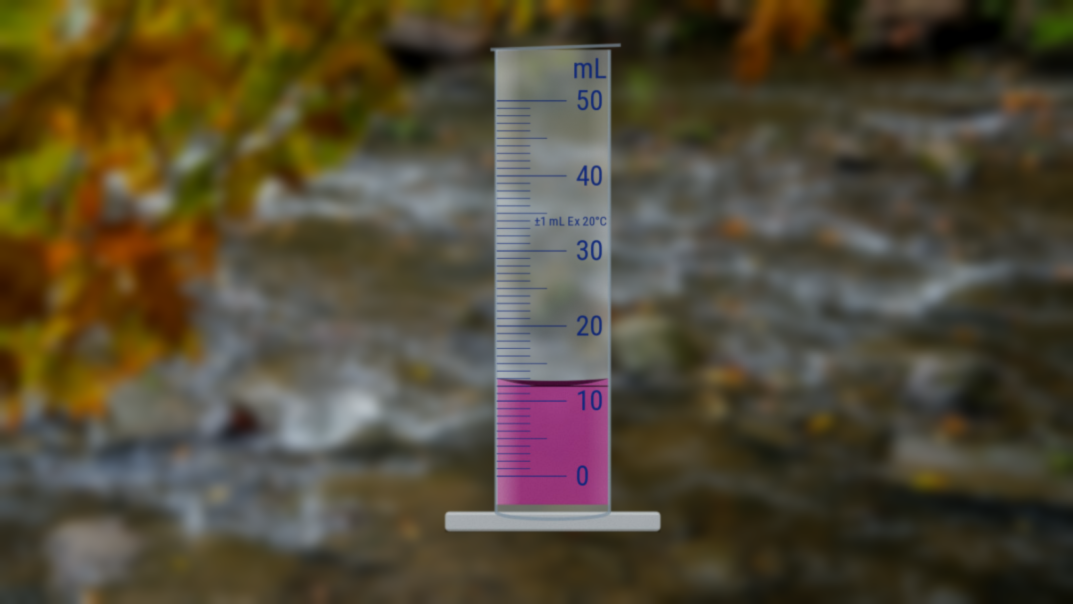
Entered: 12; mL
